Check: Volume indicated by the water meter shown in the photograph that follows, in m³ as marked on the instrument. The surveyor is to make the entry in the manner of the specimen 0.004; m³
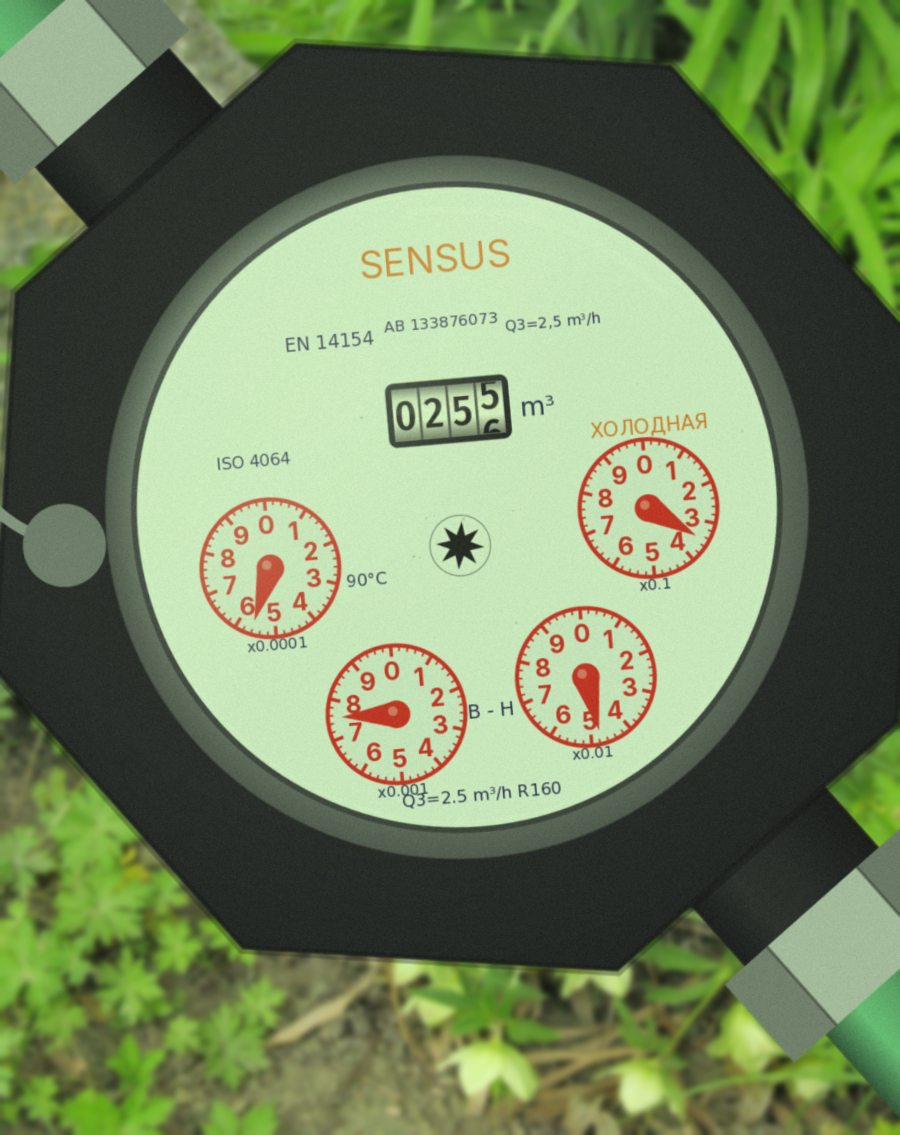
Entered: 255.3475; m³
